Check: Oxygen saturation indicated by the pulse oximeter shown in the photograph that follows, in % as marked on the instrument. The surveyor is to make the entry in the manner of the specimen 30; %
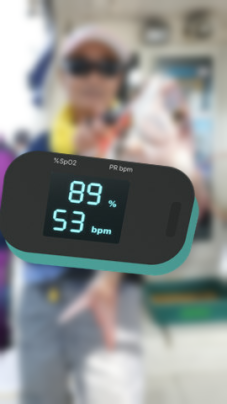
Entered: 89; %
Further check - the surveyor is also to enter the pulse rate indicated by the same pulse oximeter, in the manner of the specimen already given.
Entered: 53; bpm
